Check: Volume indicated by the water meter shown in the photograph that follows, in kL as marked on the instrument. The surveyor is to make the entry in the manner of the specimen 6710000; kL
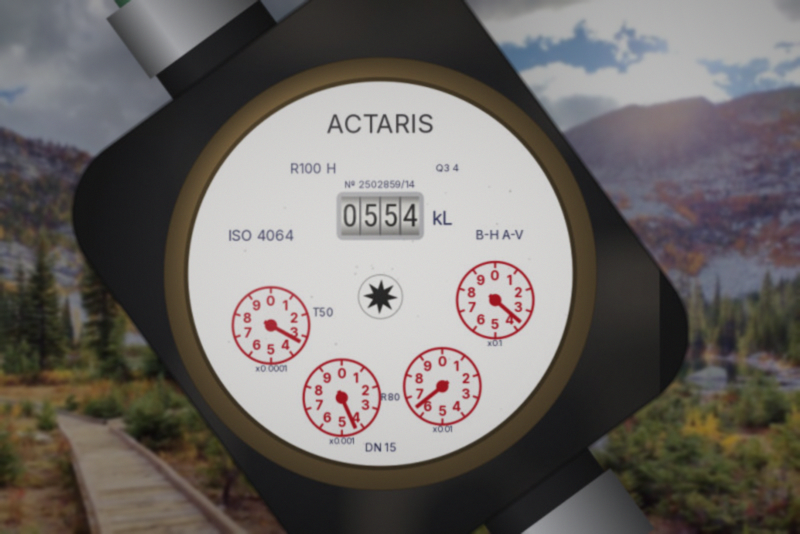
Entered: 554.3643; kL
